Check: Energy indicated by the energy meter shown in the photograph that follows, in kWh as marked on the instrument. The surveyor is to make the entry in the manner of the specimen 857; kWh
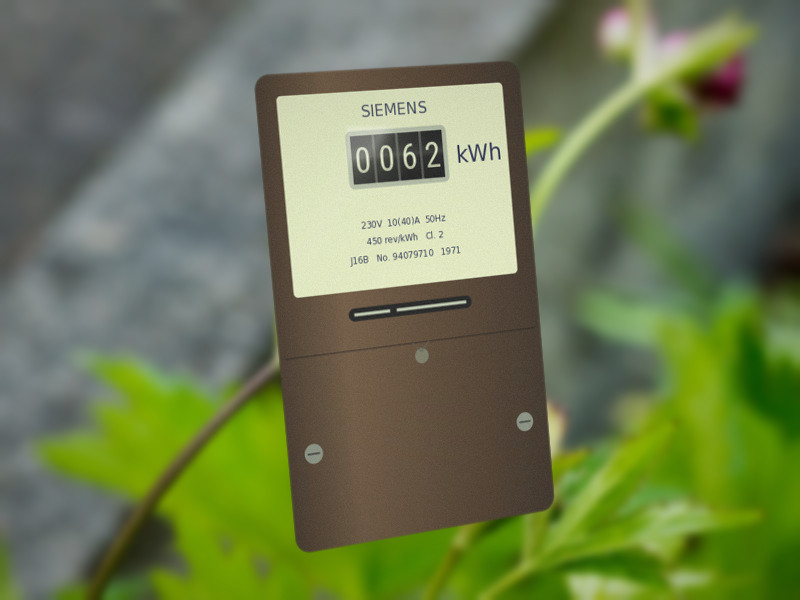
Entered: 62; kWh
